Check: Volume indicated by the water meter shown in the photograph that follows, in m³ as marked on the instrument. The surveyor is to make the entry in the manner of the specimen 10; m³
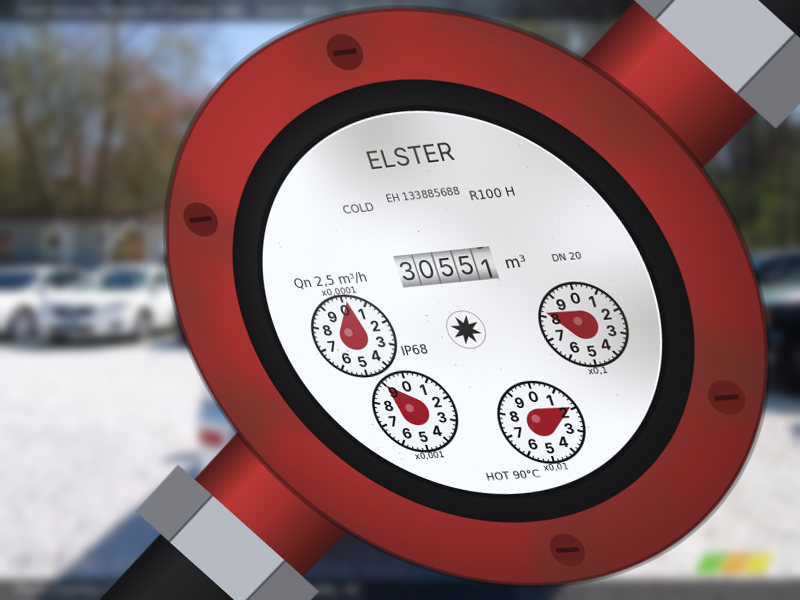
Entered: 30550.8190; m³
